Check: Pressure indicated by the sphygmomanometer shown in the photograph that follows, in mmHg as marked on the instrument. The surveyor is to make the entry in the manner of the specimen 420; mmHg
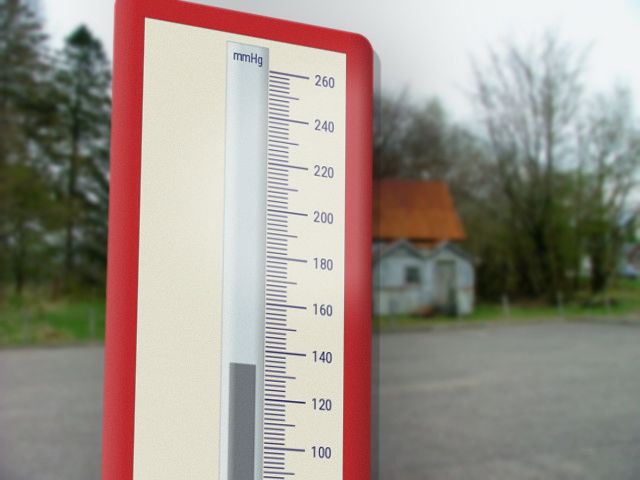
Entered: 134; mmHg
